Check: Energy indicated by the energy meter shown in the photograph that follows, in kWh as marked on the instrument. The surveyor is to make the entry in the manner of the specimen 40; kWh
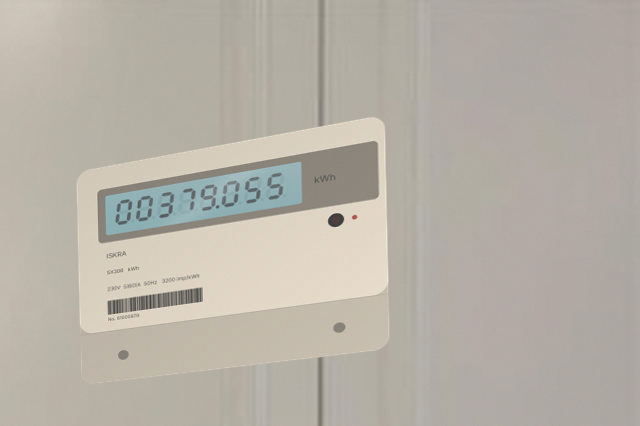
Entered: 379.055; kWh
